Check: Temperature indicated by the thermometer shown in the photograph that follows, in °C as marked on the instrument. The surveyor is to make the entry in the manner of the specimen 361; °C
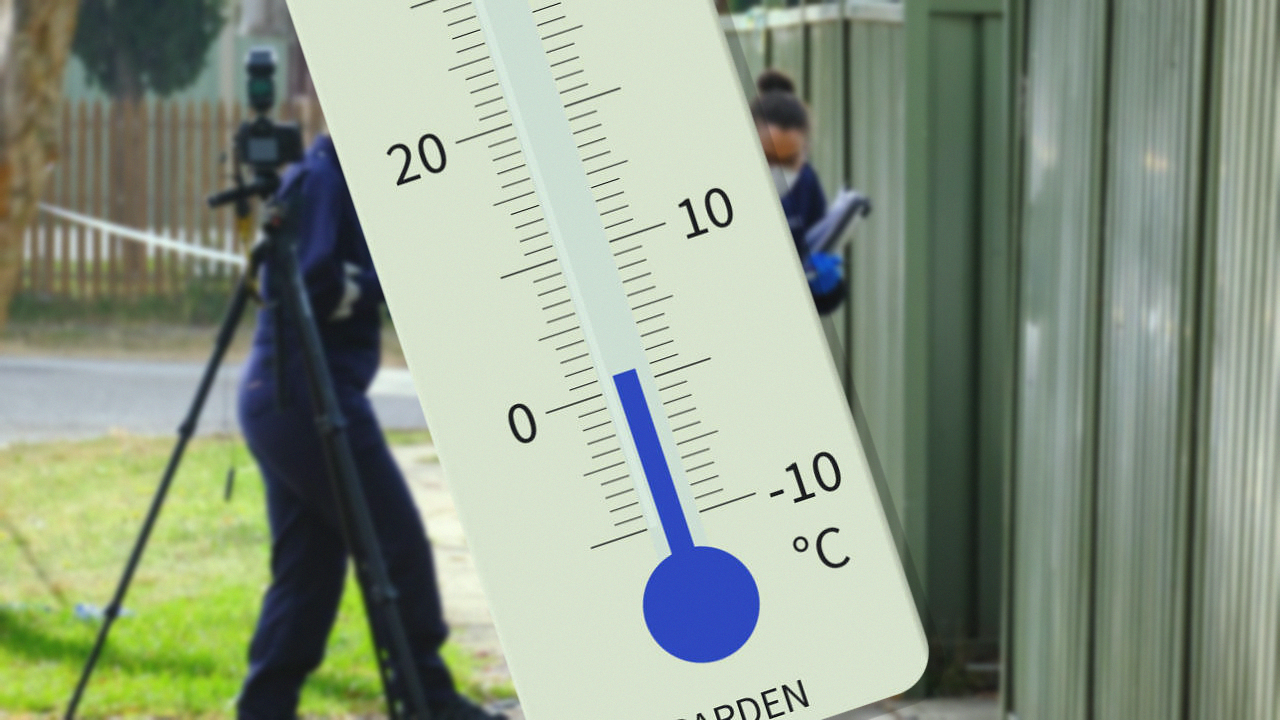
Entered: 1; °C
